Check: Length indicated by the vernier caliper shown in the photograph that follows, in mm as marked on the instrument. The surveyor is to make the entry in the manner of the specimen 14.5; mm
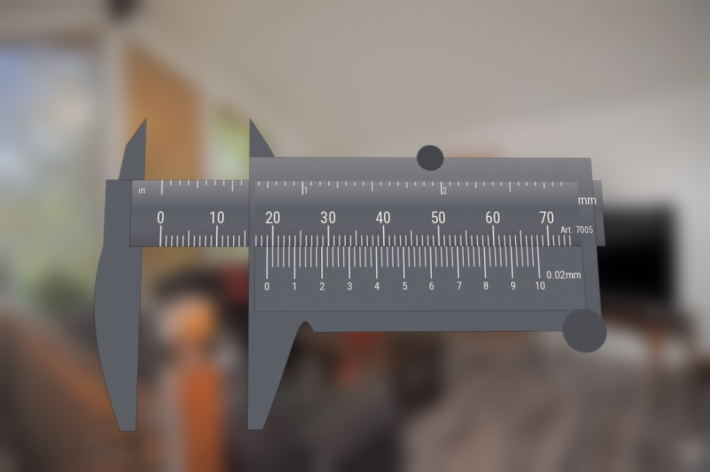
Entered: 19.0; mm
